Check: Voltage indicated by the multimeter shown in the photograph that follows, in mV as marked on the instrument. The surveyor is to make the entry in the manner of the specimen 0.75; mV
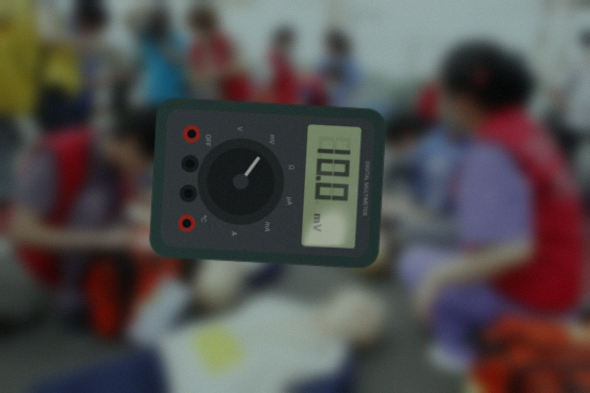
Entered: 10.0; mV
